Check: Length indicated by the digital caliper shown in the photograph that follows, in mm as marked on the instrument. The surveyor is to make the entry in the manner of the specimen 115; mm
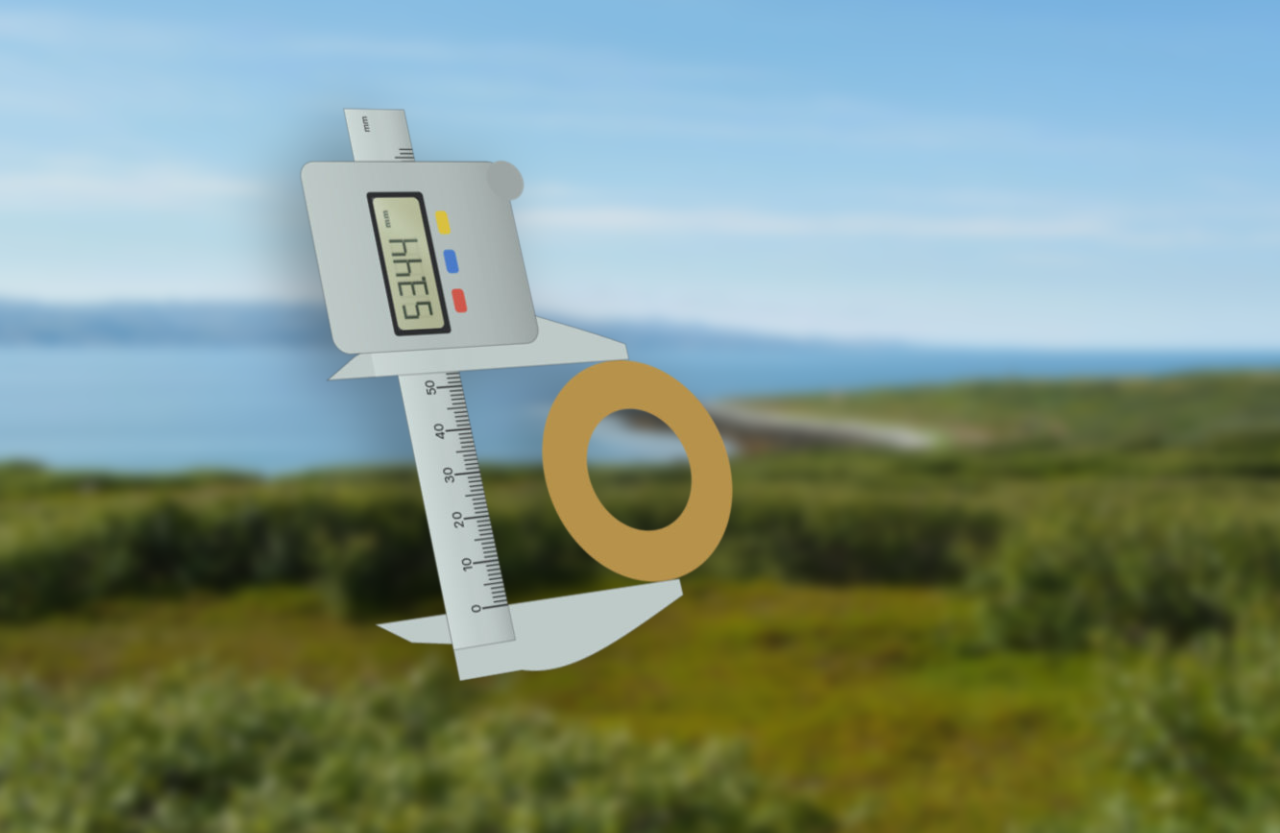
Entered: 53.44; mm
